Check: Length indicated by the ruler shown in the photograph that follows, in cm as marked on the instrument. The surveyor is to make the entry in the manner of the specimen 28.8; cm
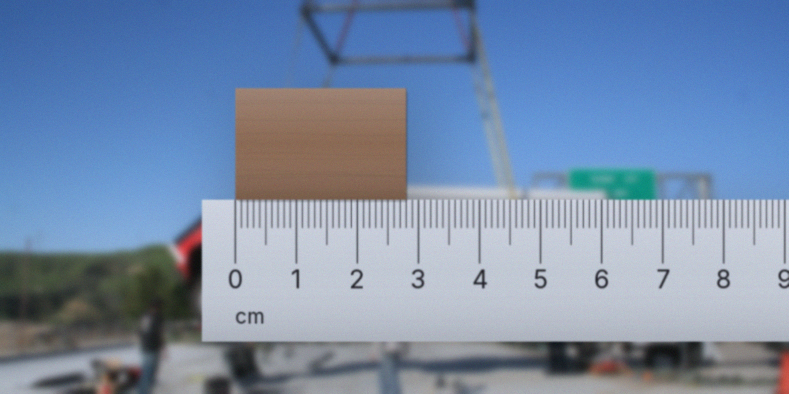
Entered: 2.8; cm
